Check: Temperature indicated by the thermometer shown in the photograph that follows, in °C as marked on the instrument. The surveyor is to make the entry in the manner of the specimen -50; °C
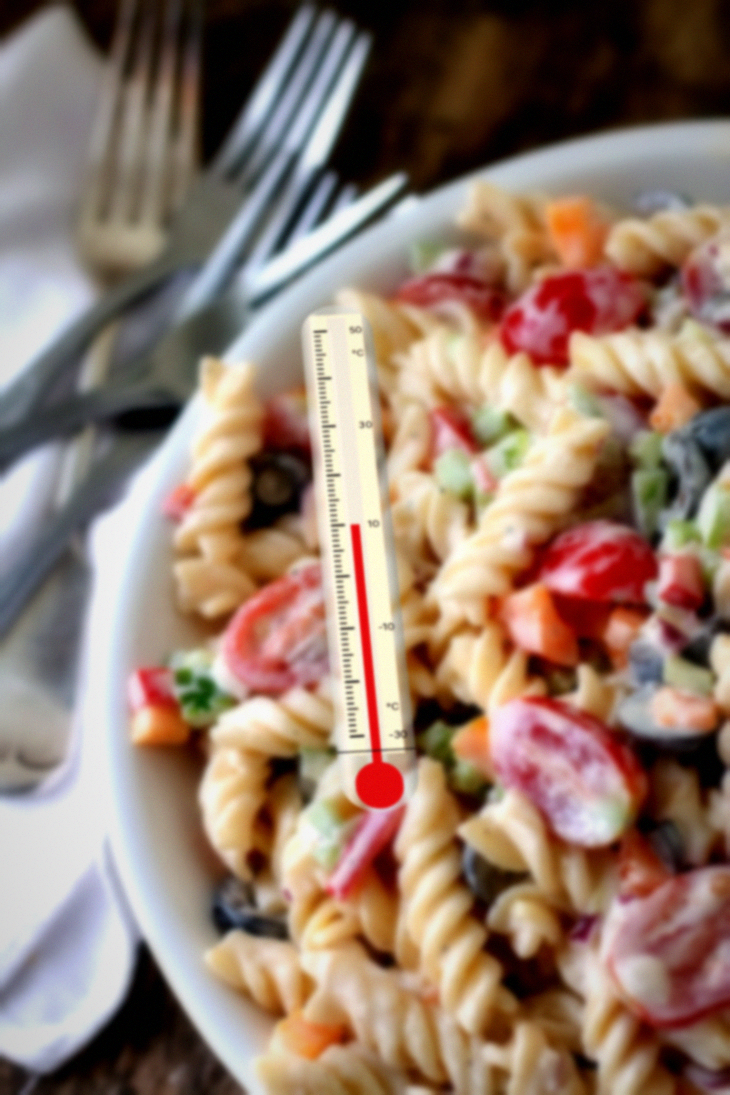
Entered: 10; °C
